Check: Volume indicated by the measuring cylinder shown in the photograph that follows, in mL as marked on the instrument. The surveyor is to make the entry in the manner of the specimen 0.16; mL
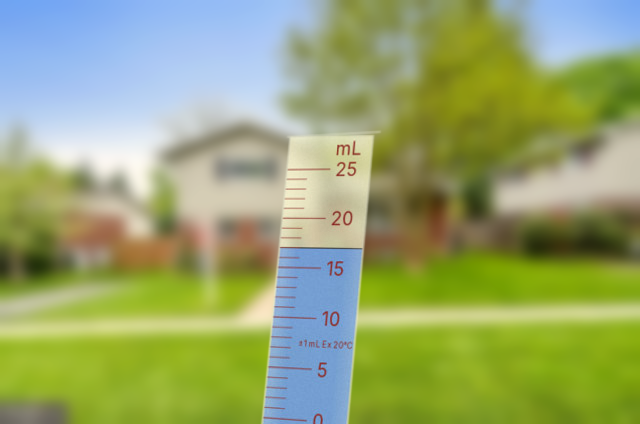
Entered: 17; mL
